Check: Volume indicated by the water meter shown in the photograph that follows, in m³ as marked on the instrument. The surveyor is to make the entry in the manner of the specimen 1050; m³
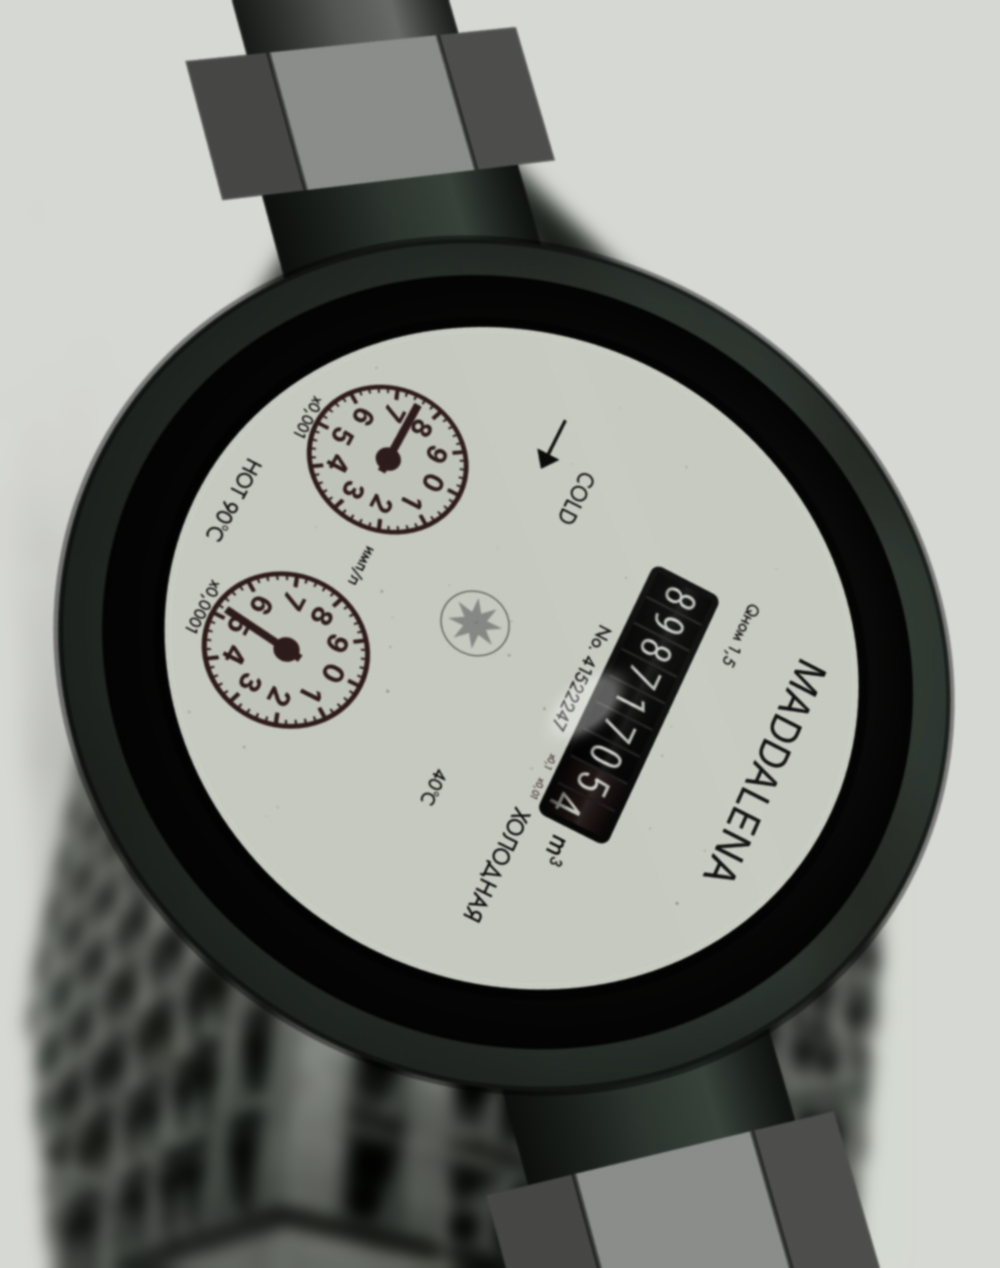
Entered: 8987170.5375; m³
